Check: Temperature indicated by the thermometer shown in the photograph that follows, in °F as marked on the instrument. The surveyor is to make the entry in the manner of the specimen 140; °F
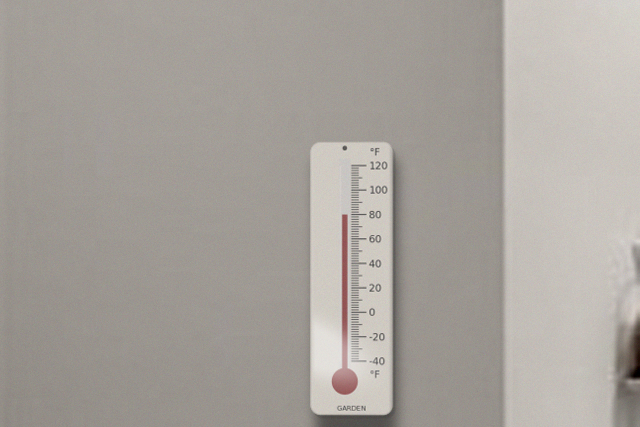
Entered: 80; °F
